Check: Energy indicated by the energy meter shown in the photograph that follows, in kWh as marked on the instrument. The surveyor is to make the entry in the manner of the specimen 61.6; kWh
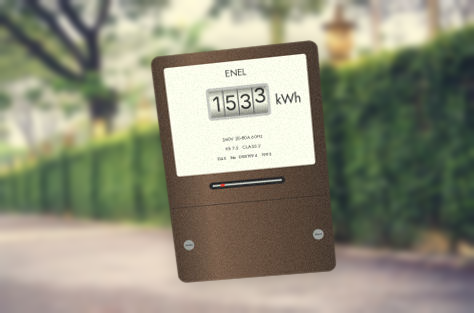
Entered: 1533; kWh
